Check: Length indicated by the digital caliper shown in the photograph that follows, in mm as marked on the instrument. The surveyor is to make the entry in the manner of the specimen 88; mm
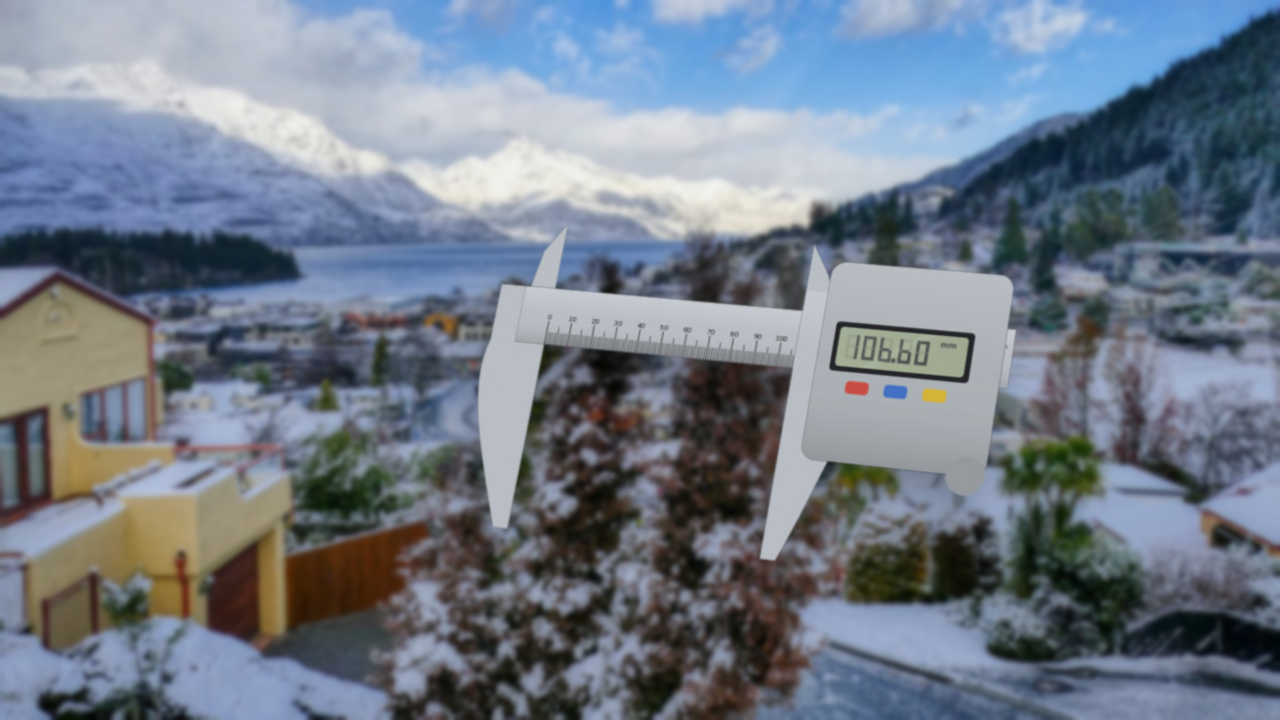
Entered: 106.60; mm
